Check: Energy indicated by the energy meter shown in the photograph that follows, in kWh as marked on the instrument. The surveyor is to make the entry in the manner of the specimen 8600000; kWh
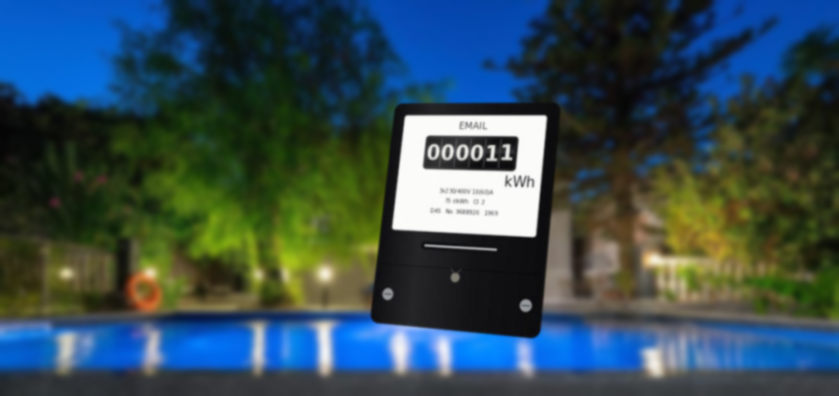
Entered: 11; kWh
